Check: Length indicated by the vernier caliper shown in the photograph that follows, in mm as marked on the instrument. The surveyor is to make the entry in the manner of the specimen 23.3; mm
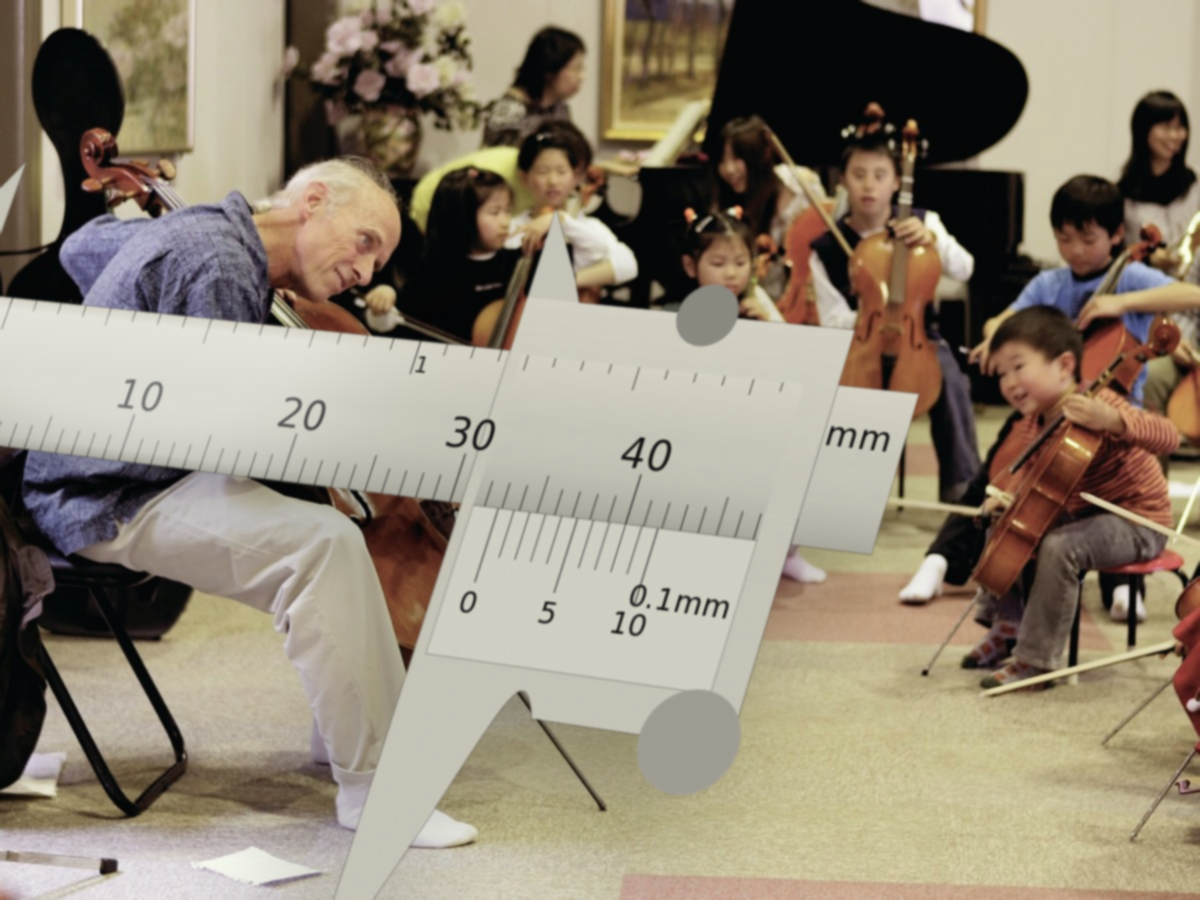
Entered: 32.8; mm
